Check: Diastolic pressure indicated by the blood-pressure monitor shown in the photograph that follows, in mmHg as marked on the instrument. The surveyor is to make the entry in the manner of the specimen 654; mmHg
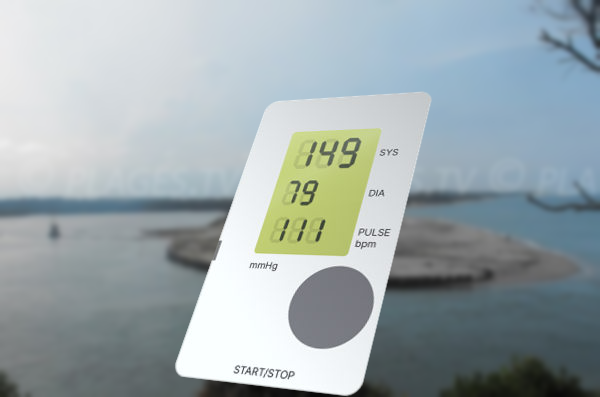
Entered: 79; mmHg
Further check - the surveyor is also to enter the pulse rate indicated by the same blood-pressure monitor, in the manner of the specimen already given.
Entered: 111; bpm
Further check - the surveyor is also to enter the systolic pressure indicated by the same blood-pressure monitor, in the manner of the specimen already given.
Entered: 149; mmHg
